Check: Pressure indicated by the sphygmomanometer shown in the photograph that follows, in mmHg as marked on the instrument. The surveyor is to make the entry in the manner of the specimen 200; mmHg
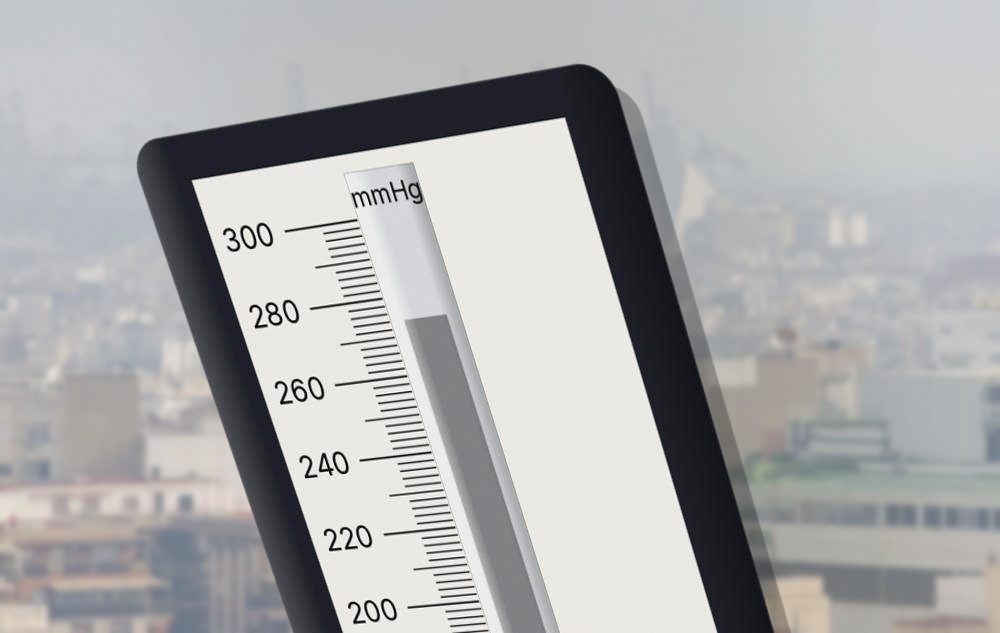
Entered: 274; mmHg
